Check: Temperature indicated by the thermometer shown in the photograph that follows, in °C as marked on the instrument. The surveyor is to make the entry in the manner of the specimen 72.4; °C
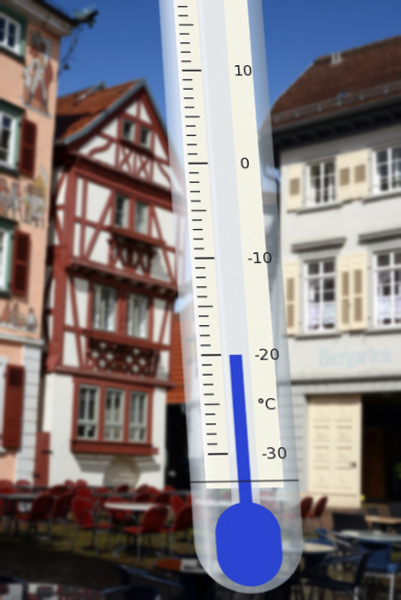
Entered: -20; °C
